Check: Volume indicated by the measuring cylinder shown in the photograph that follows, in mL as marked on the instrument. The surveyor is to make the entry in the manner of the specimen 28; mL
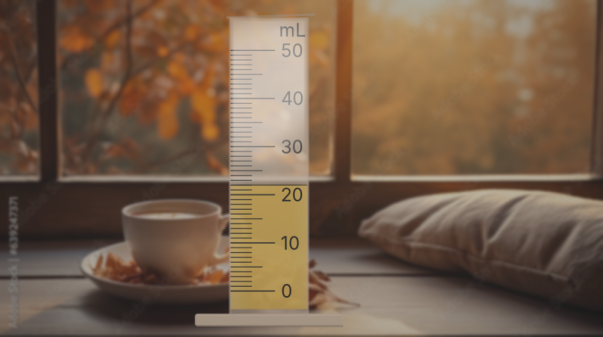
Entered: 22; mL
